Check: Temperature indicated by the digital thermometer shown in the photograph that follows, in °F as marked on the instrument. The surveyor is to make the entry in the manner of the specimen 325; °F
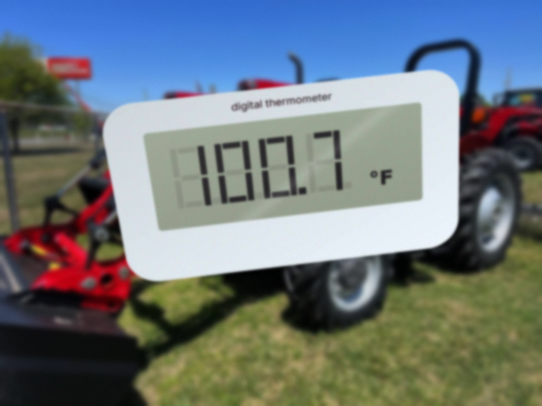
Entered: 100.7; °F
